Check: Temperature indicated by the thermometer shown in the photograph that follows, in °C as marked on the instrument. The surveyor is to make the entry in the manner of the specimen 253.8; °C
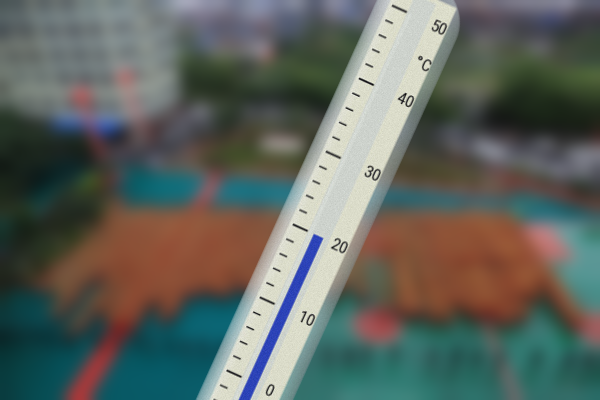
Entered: 20; °C
